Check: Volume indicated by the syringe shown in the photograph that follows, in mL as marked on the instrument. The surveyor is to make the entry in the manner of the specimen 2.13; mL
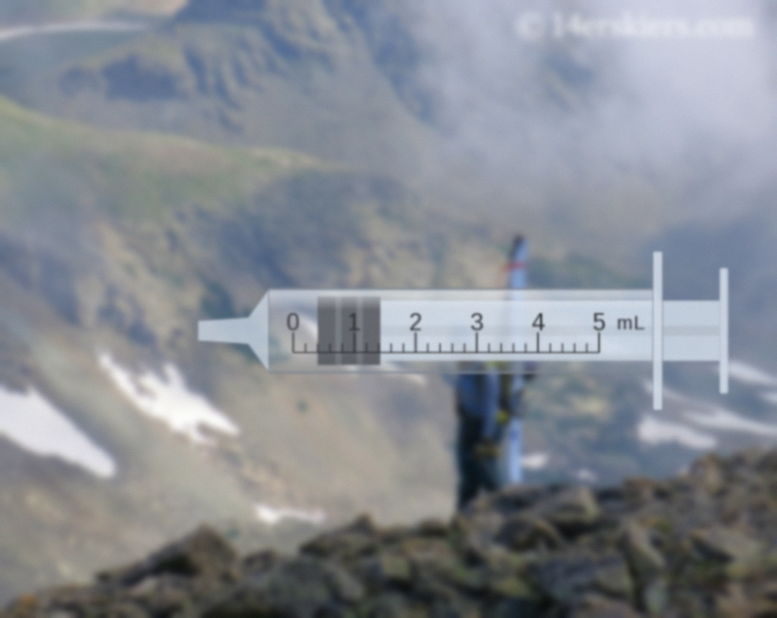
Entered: 0.4; mL
